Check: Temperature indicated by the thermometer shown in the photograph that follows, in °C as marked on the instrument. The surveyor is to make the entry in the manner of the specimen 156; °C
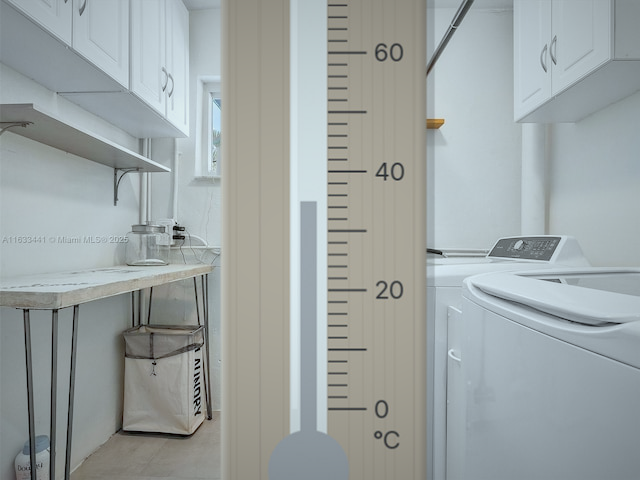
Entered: 35; °C
